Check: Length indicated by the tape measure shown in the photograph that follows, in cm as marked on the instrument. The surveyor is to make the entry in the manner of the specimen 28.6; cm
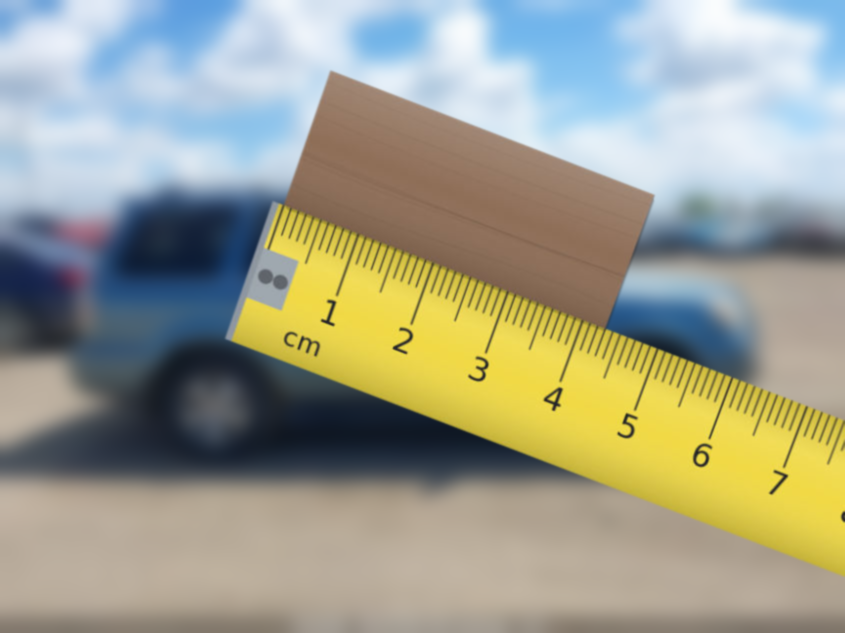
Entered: 4.3; cm
